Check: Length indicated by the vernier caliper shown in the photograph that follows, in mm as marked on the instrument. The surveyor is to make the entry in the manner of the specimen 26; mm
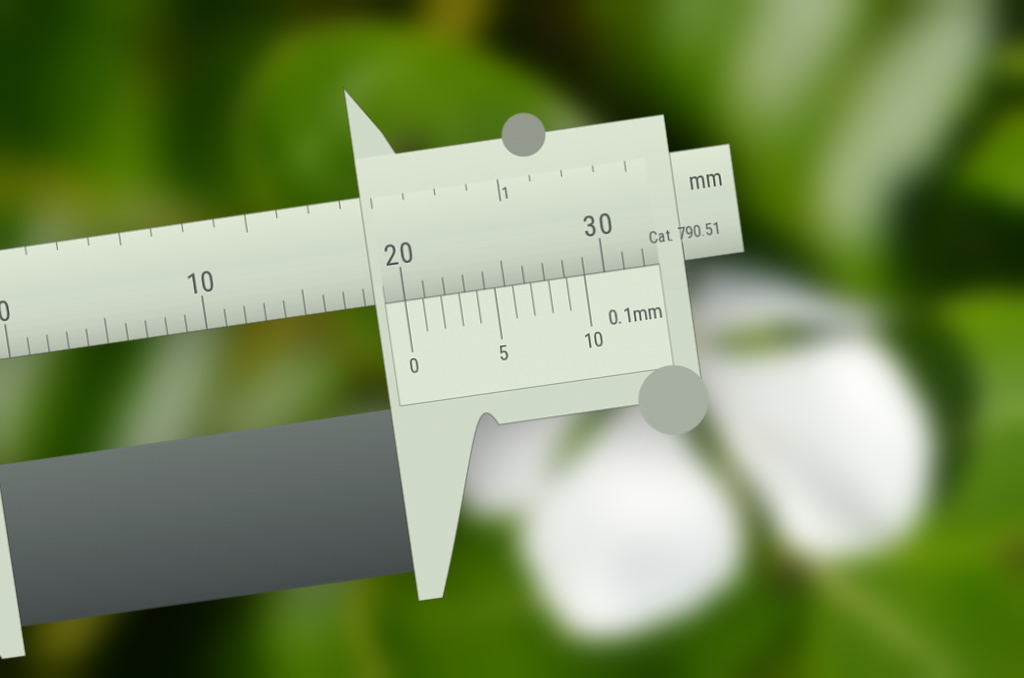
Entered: 20.0; mm
